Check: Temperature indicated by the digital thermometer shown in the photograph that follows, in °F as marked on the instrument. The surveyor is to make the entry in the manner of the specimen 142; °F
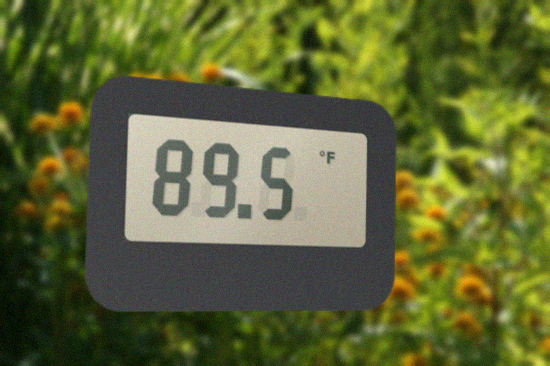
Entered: 89.5; °F
